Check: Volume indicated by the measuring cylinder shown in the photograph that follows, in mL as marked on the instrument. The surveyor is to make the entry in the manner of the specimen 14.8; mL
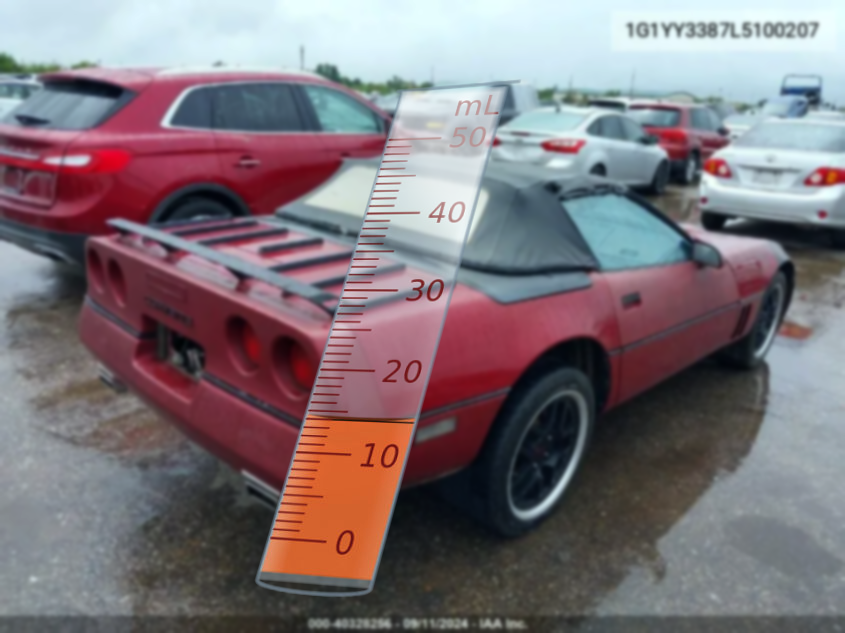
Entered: 14; mL
